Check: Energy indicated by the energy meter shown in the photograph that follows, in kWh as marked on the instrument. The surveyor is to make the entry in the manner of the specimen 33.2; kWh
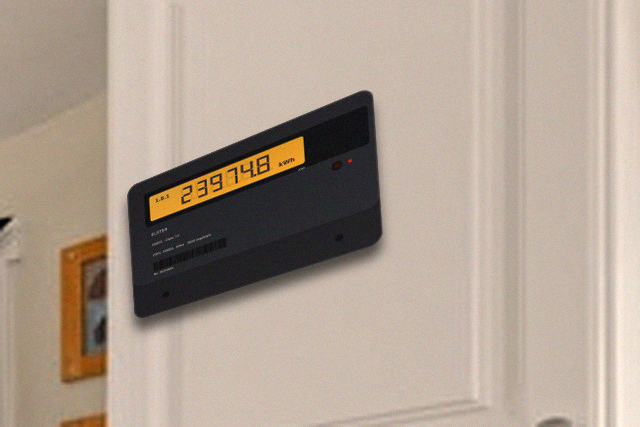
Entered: 23974.8; kWh
